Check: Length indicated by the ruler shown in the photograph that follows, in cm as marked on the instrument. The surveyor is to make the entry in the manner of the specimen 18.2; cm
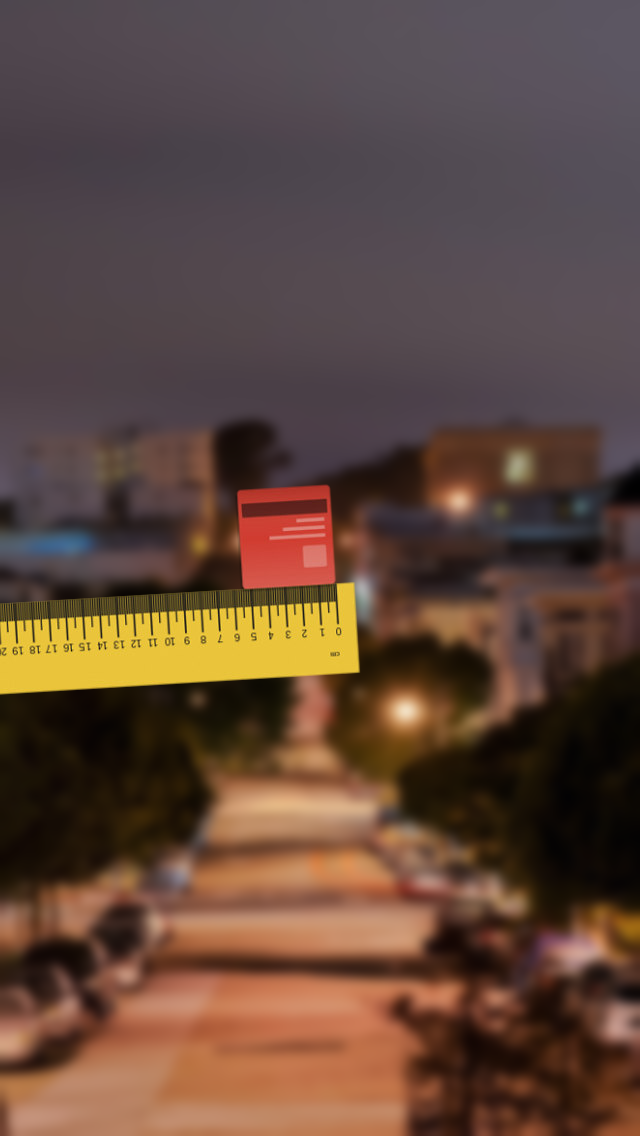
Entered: 5.5; cm
